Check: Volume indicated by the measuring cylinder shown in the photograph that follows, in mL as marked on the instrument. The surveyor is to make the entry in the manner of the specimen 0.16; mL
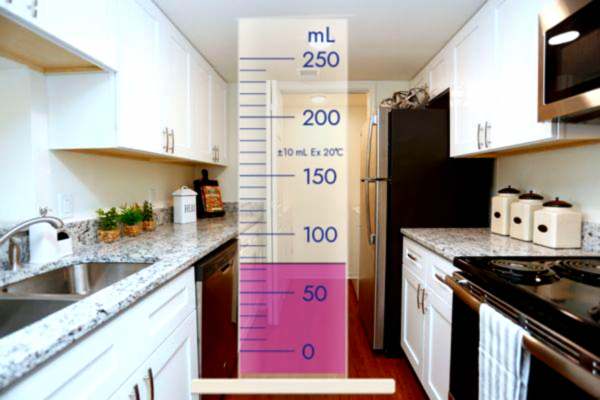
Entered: 75; mL
